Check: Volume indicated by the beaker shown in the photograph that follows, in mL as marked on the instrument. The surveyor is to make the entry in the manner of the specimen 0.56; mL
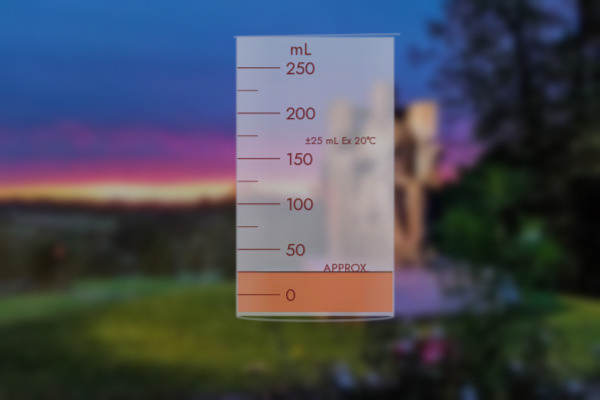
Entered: 25; mL
